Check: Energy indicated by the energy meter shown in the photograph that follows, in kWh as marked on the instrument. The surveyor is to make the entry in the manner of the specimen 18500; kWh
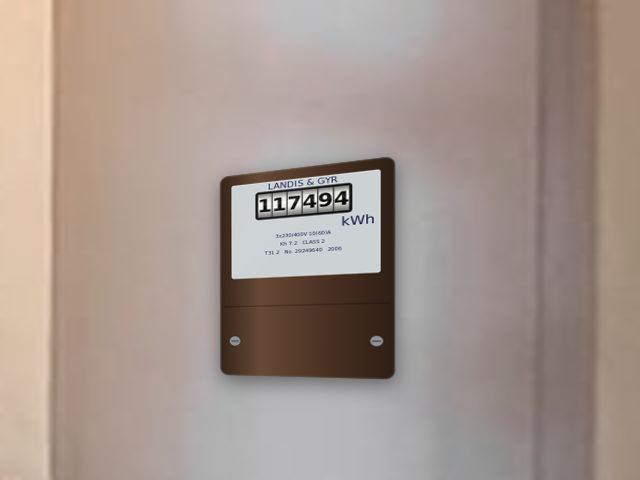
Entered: 117494; kWh
